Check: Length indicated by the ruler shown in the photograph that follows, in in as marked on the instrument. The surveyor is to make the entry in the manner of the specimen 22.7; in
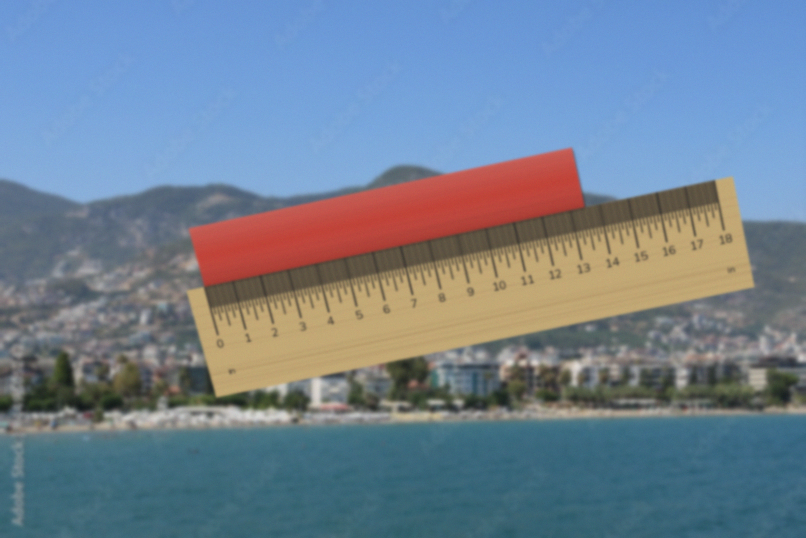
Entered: 13.5; in
